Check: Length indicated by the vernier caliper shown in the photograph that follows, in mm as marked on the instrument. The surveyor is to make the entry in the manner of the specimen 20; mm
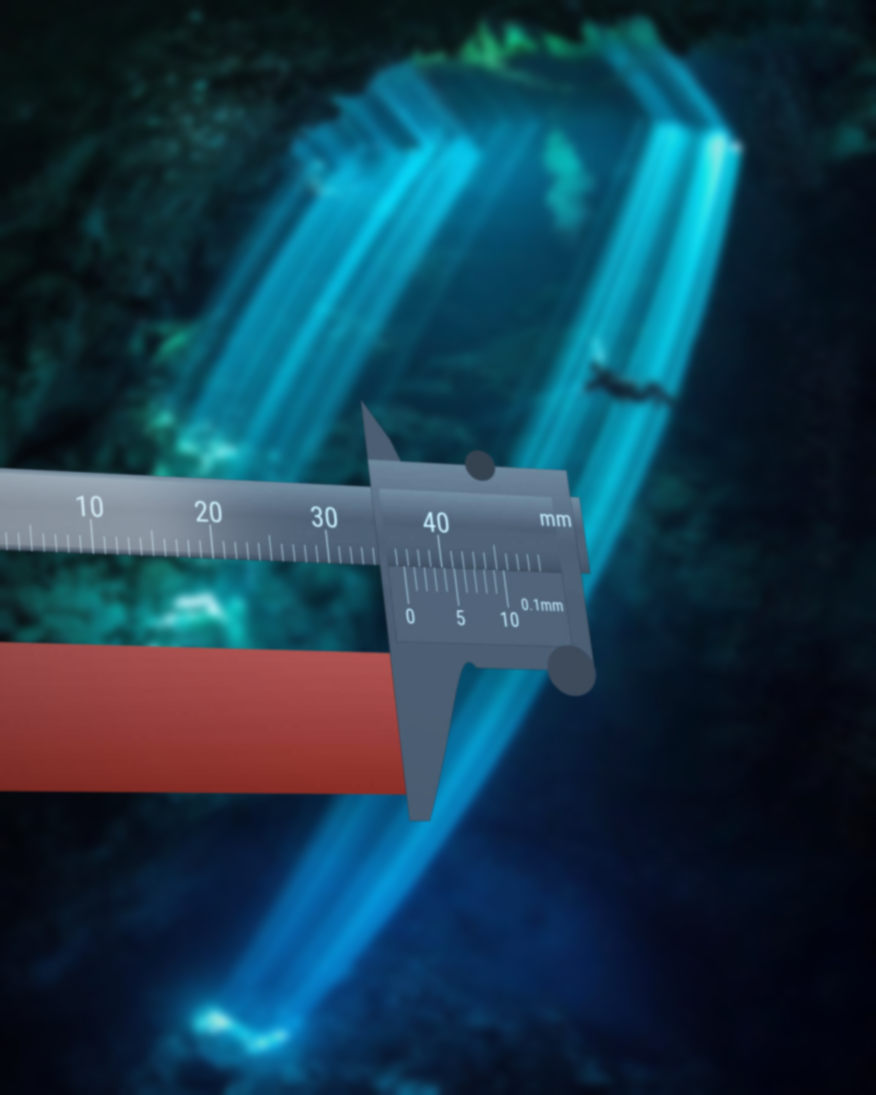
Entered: 36.6; mm
